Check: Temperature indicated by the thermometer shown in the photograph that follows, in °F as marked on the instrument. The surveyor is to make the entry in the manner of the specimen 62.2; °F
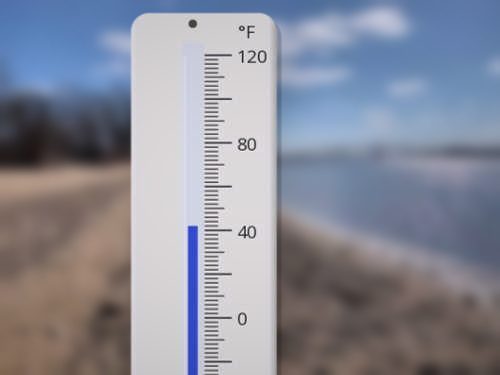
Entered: 42; °F
